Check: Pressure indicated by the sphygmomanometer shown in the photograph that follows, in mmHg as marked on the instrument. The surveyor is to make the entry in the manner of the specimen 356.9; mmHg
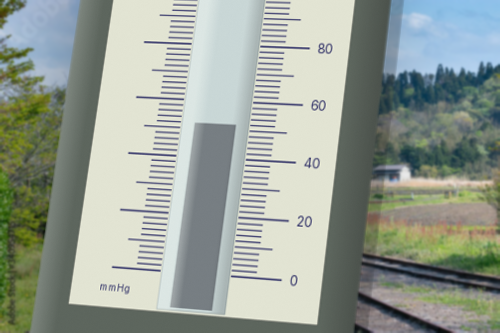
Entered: 52; mmHg
